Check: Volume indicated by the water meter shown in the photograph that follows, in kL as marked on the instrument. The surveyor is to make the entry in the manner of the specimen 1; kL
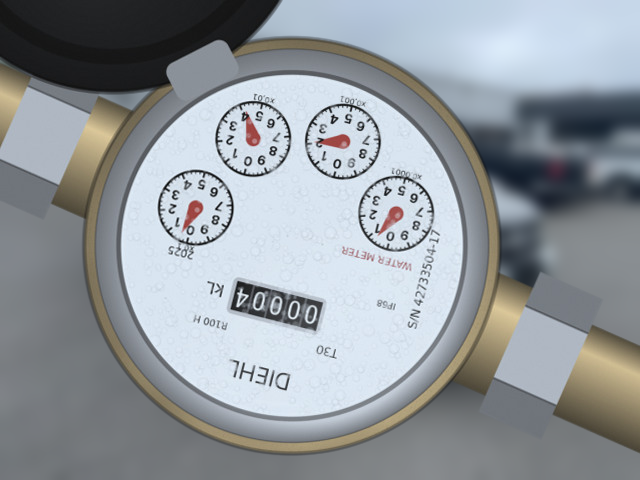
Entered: 4.0420; kL
